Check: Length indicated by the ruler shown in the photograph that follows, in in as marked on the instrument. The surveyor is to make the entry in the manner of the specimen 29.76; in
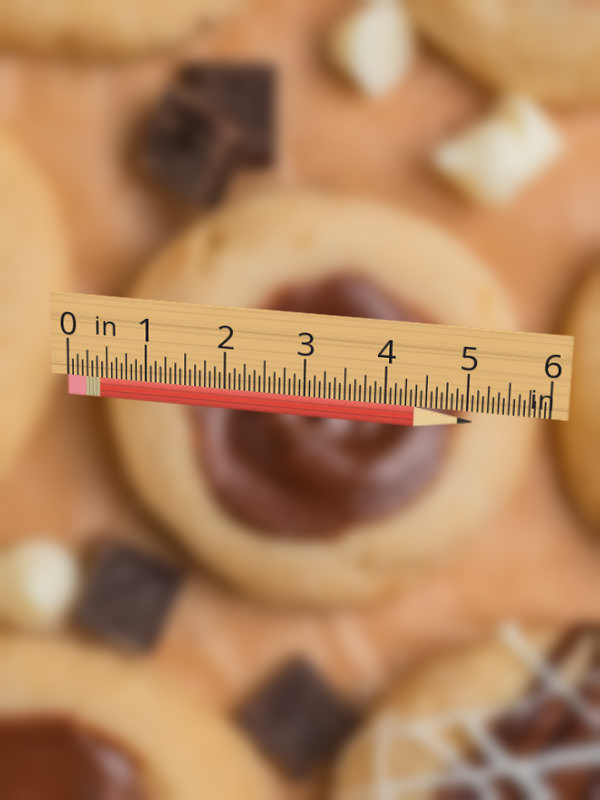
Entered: 5.0625; in
